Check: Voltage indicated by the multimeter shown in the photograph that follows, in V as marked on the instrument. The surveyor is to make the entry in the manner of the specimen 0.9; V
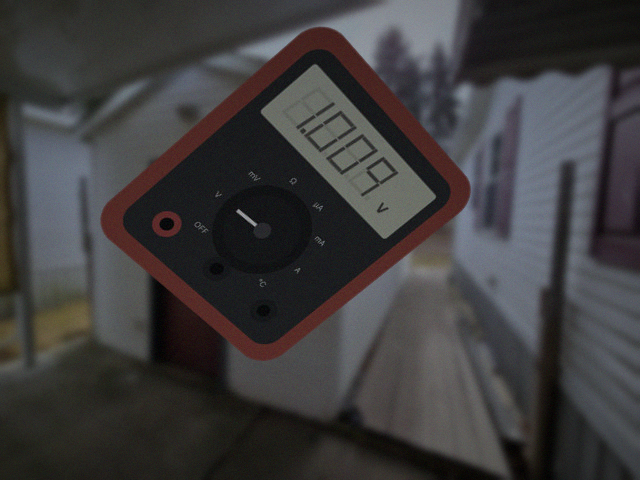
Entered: 1.009; V
